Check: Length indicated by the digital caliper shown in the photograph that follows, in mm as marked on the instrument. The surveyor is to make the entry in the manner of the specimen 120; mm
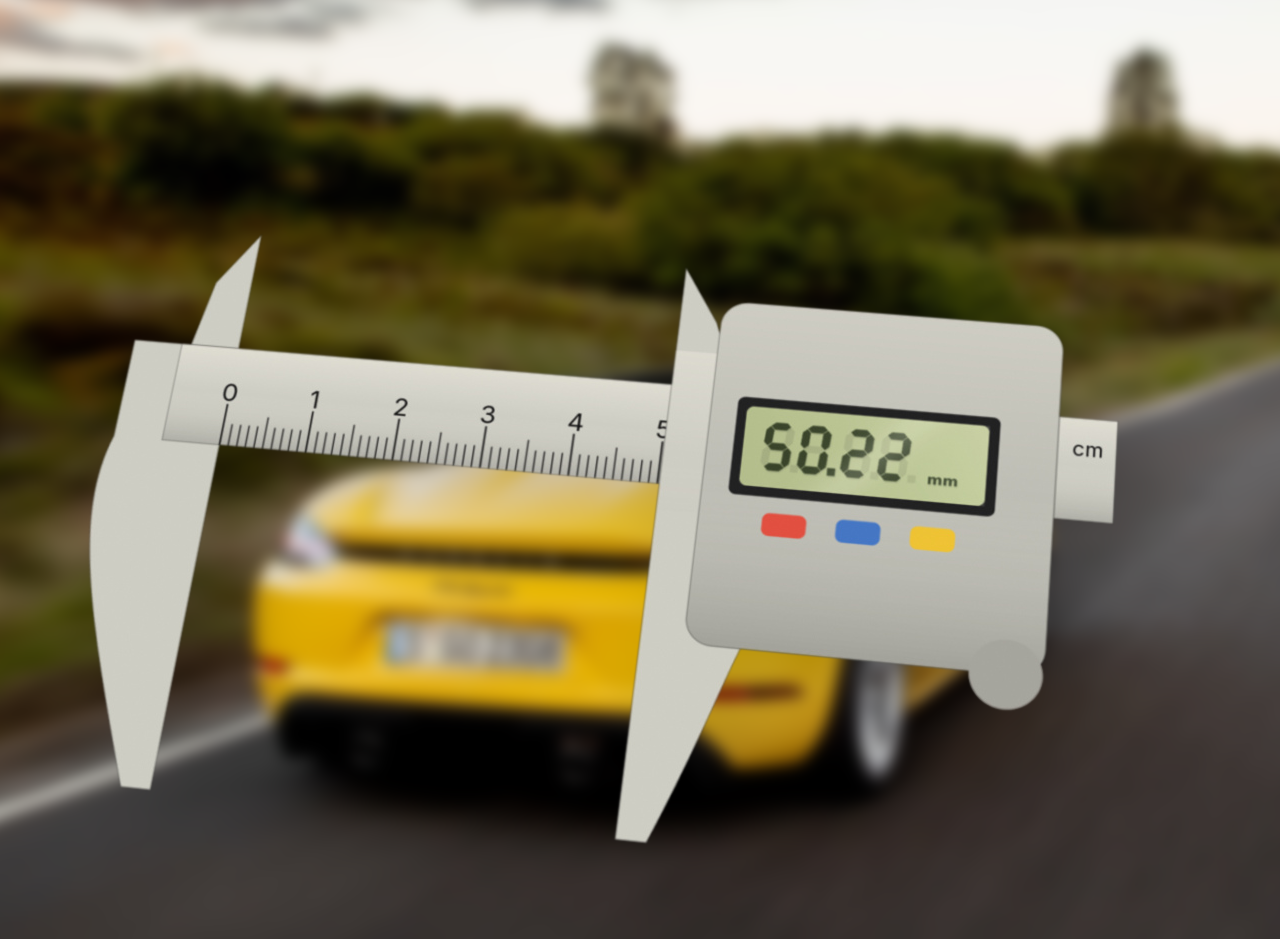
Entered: 50.22; mm
